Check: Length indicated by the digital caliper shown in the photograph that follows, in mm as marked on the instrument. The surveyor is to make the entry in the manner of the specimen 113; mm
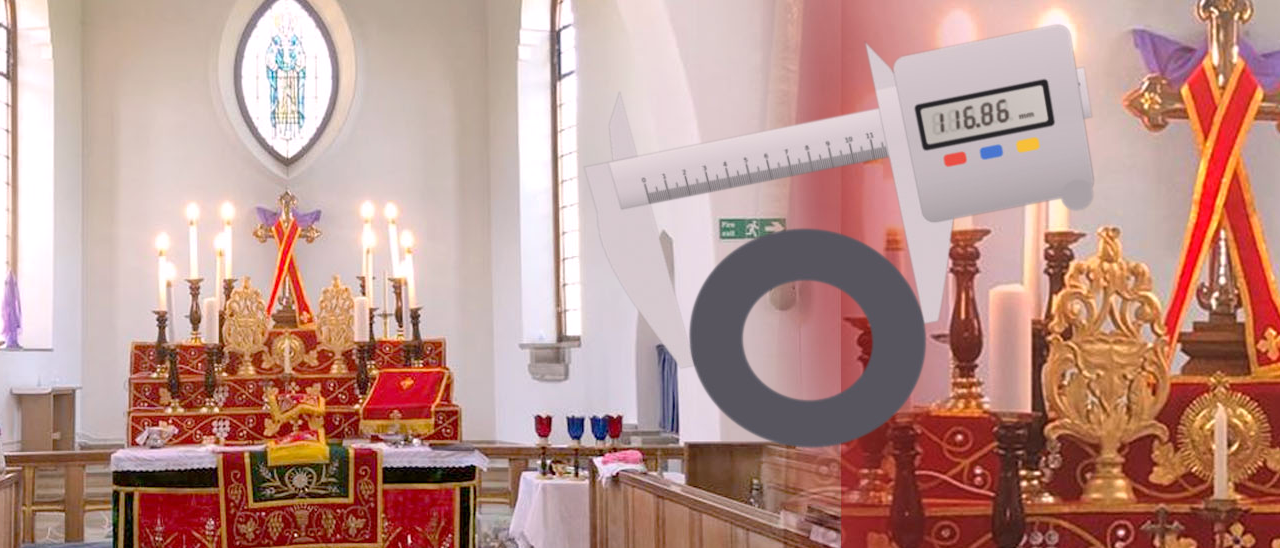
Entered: 116.86; mm
